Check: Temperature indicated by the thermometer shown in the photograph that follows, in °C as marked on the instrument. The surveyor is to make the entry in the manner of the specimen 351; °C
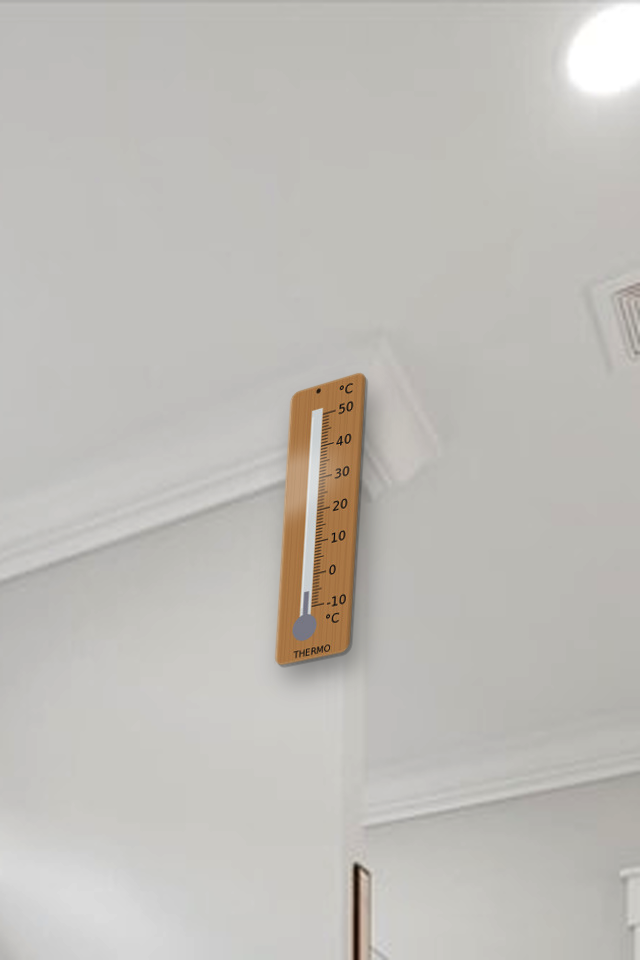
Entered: -5; °C
